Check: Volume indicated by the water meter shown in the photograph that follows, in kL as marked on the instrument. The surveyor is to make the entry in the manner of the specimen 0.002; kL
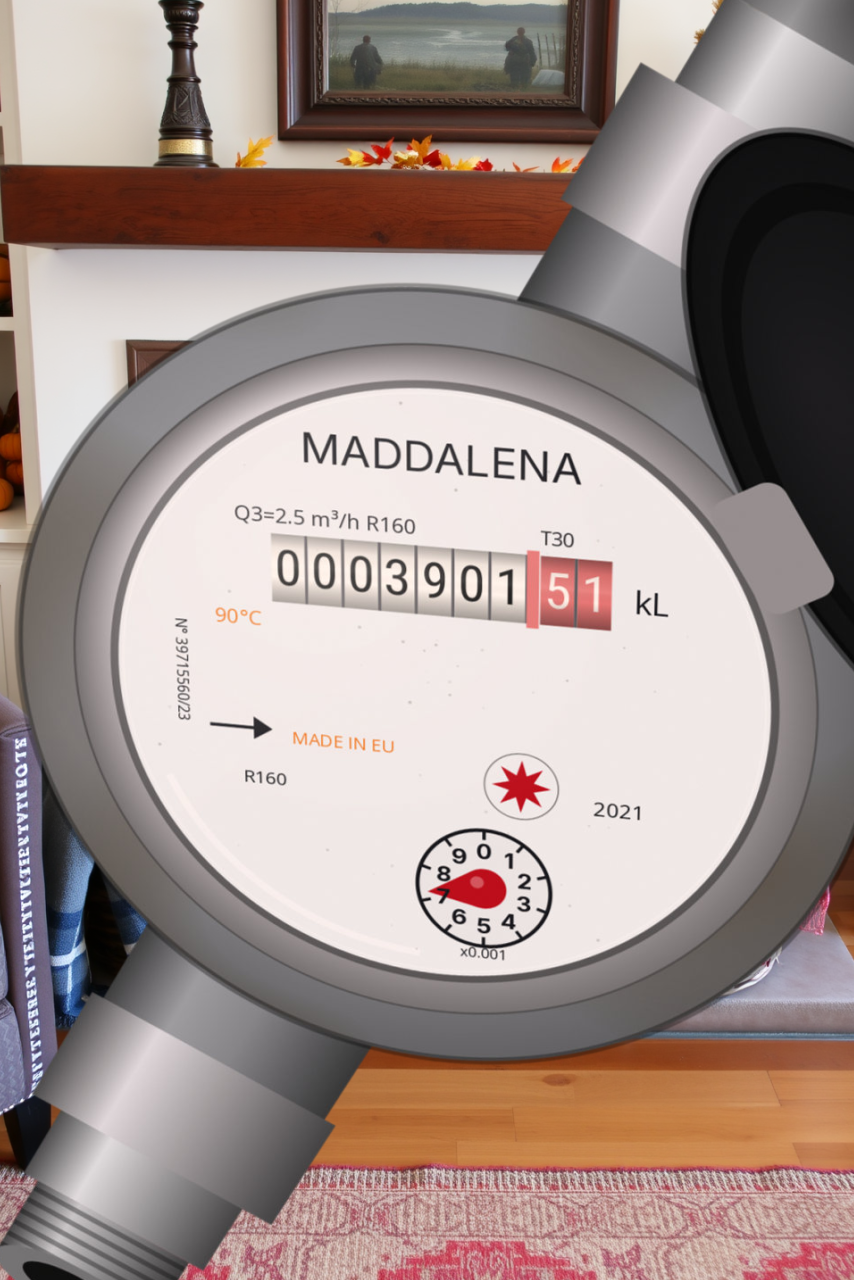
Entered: 3901.517; kL
